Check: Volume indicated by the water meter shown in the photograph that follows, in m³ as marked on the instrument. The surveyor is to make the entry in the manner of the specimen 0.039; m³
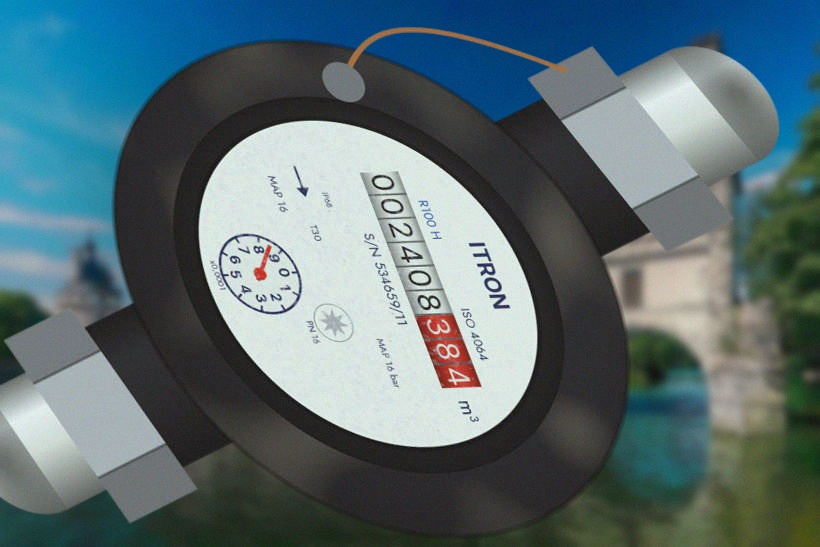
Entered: 2408.3848; m³
